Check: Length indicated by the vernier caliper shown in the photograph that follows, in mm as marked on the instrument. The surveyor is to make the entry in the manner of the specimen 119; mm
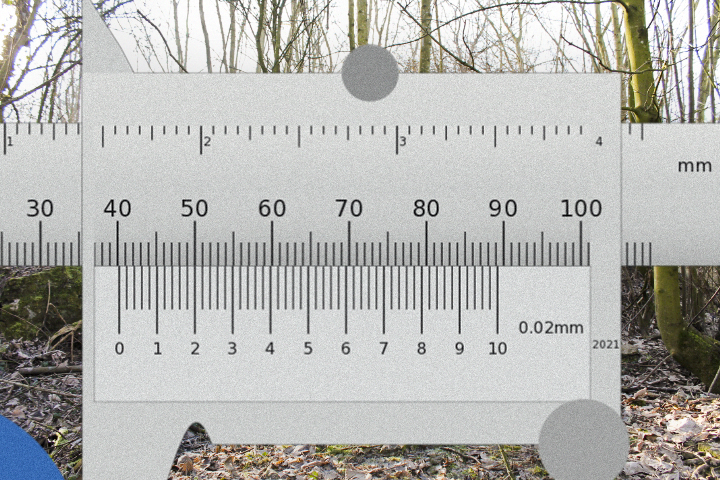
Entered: 40.2; mm
